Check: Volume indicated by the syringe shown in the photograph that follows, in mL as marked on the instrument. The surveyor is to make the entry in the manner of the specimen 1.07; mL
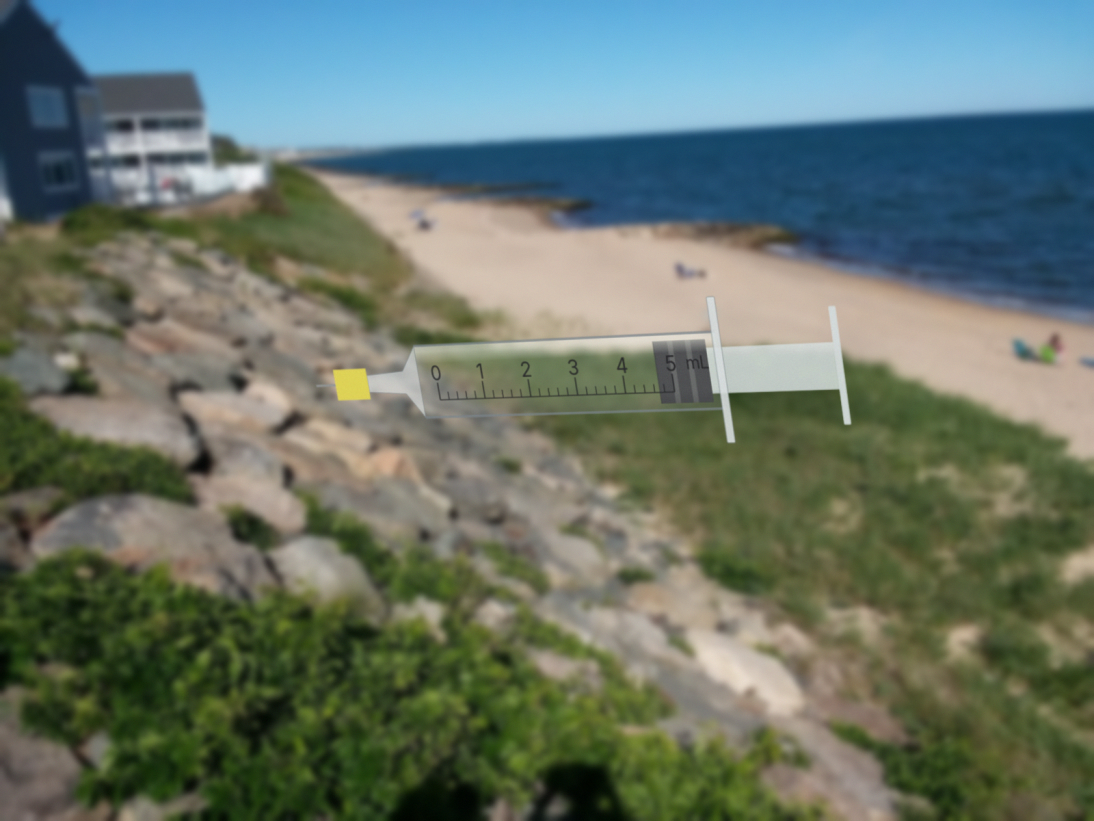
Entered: 4.7; mL
